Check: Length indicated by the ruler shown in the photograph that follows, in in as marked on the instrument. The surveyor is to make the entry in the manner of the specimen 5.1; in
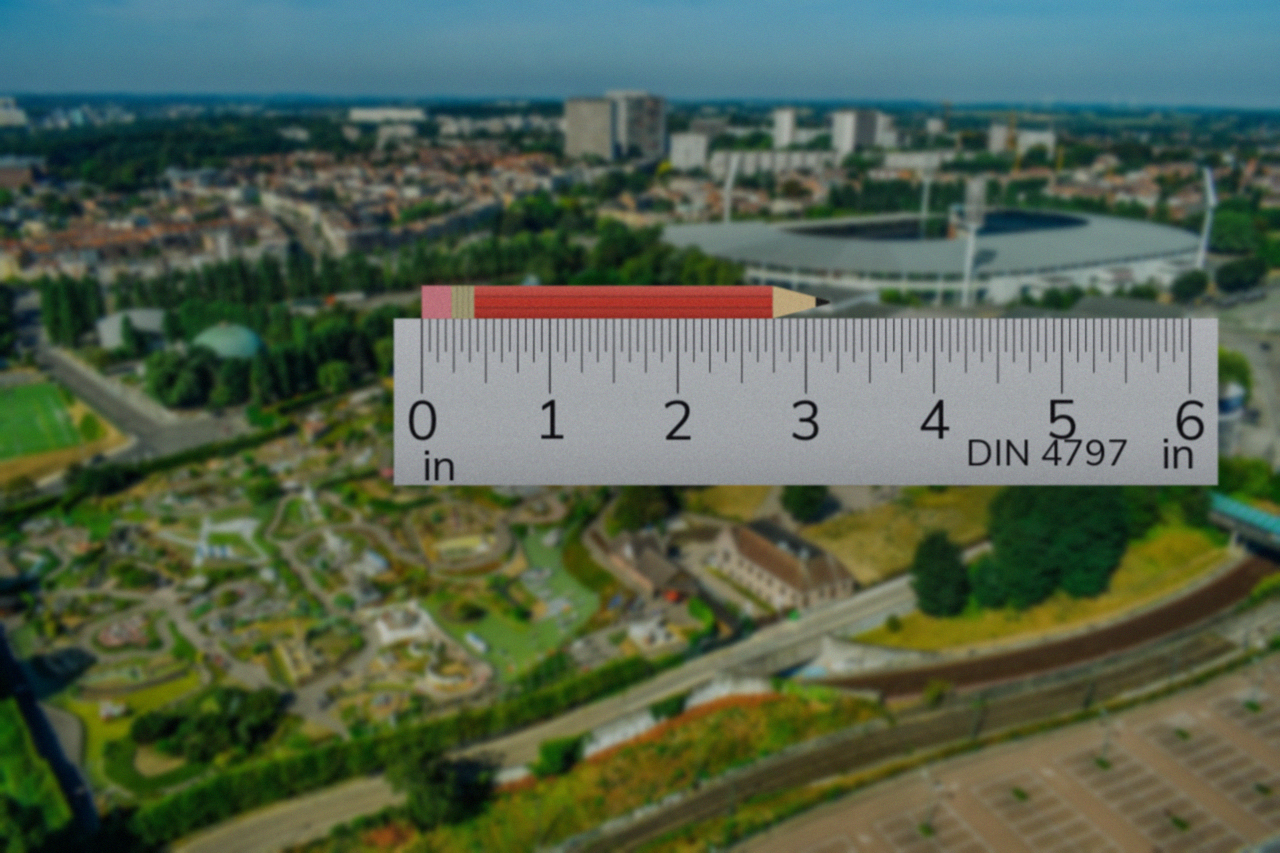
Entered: 3.1875; in
